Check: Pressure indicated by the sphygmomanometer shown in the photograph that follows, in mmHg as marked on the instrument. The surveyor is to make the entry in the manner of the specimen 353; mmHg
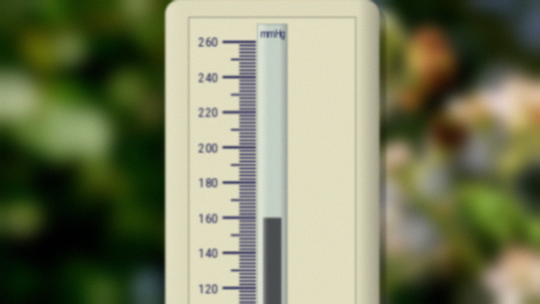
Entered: 160; mmHg
